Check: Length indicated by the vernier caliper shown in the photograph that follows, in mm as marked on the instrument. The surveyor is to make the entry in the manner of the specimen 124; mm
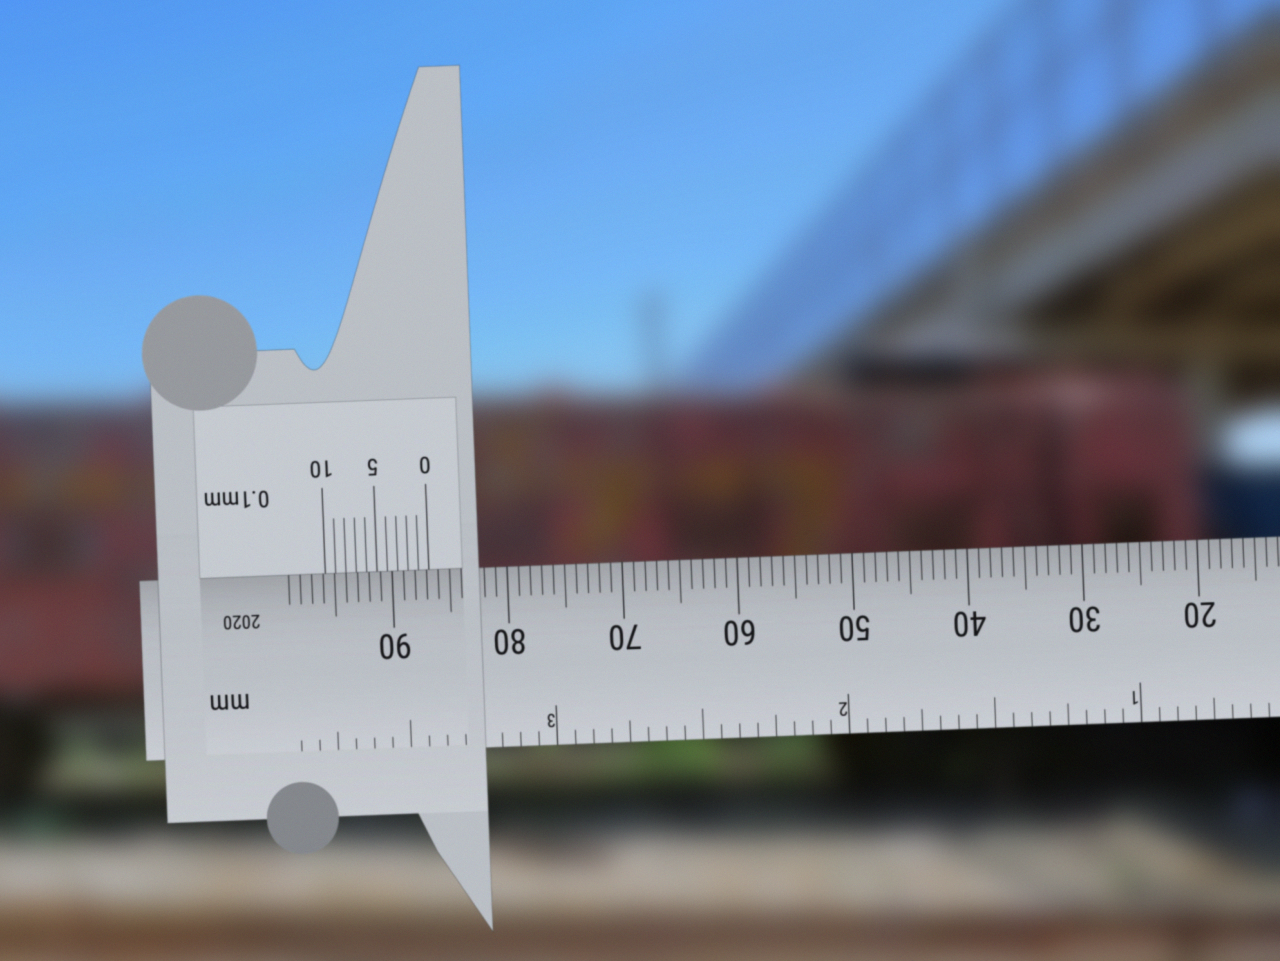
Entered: 86.8; mm
